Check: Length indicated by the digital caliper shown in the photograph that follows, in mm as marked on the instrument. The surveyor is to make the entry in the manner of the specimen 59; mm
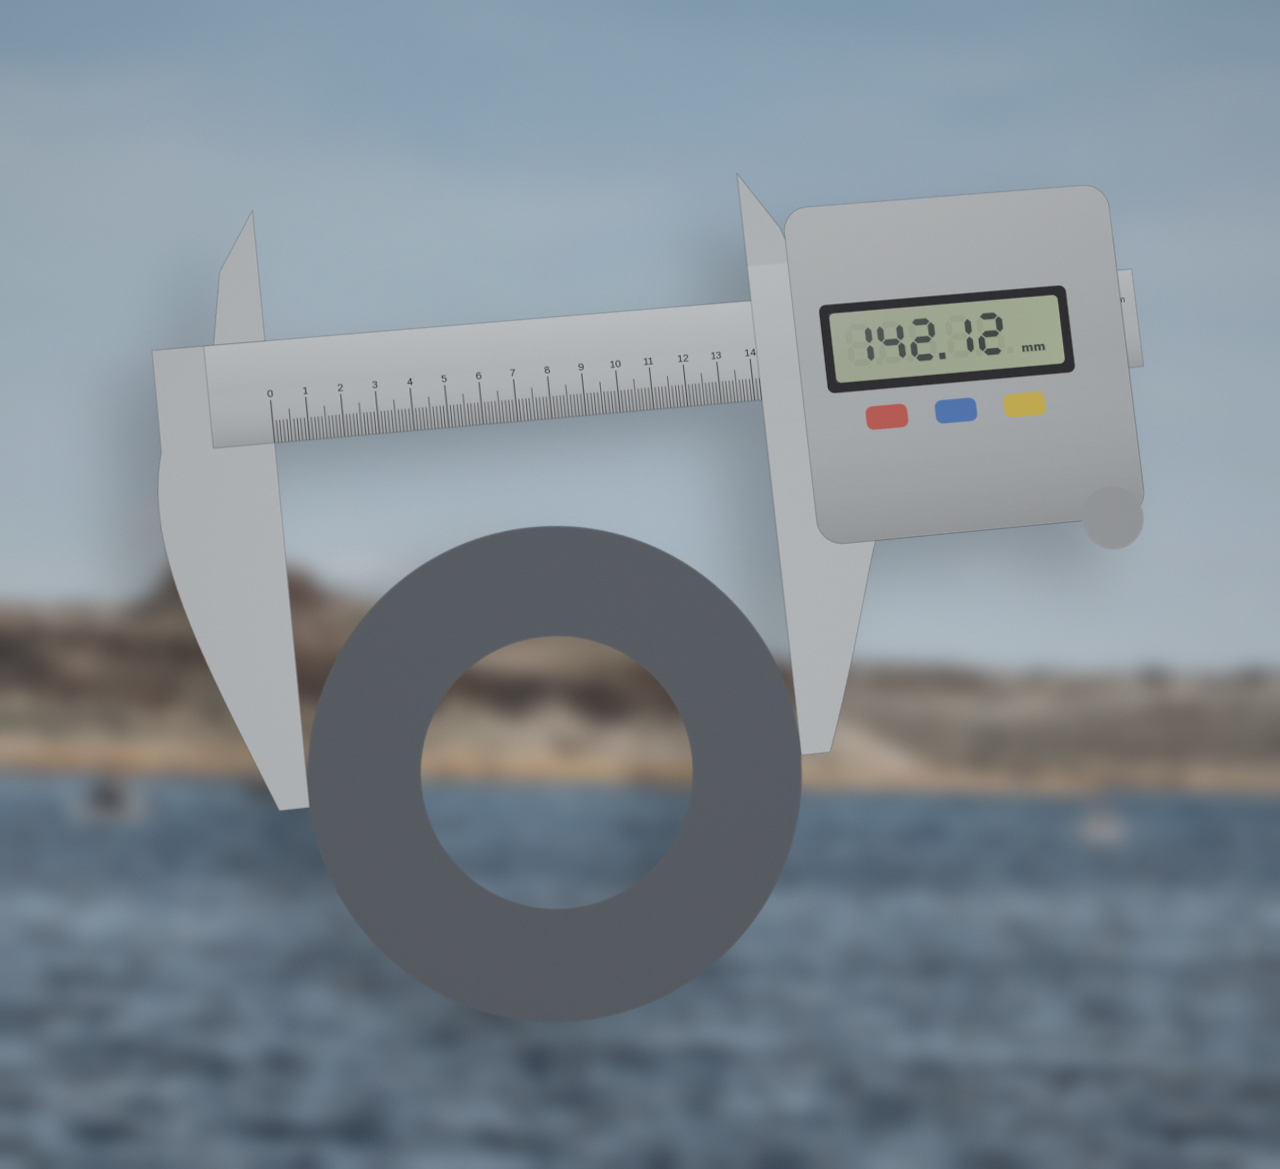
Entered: 142.12; mm
